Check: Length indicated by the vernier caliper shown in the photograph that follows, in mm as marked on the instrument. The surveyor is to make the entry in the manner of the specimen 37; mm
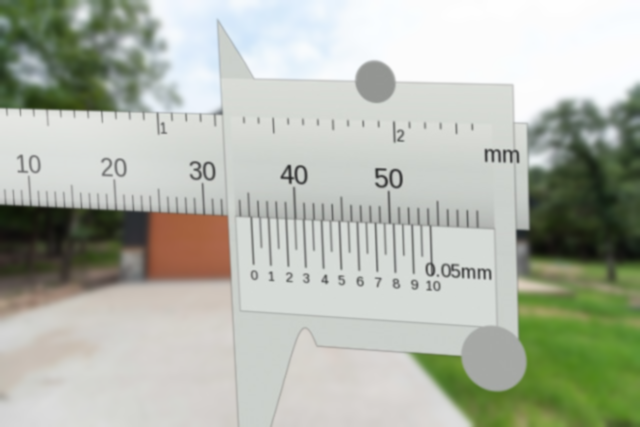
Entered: 35.2; mm
